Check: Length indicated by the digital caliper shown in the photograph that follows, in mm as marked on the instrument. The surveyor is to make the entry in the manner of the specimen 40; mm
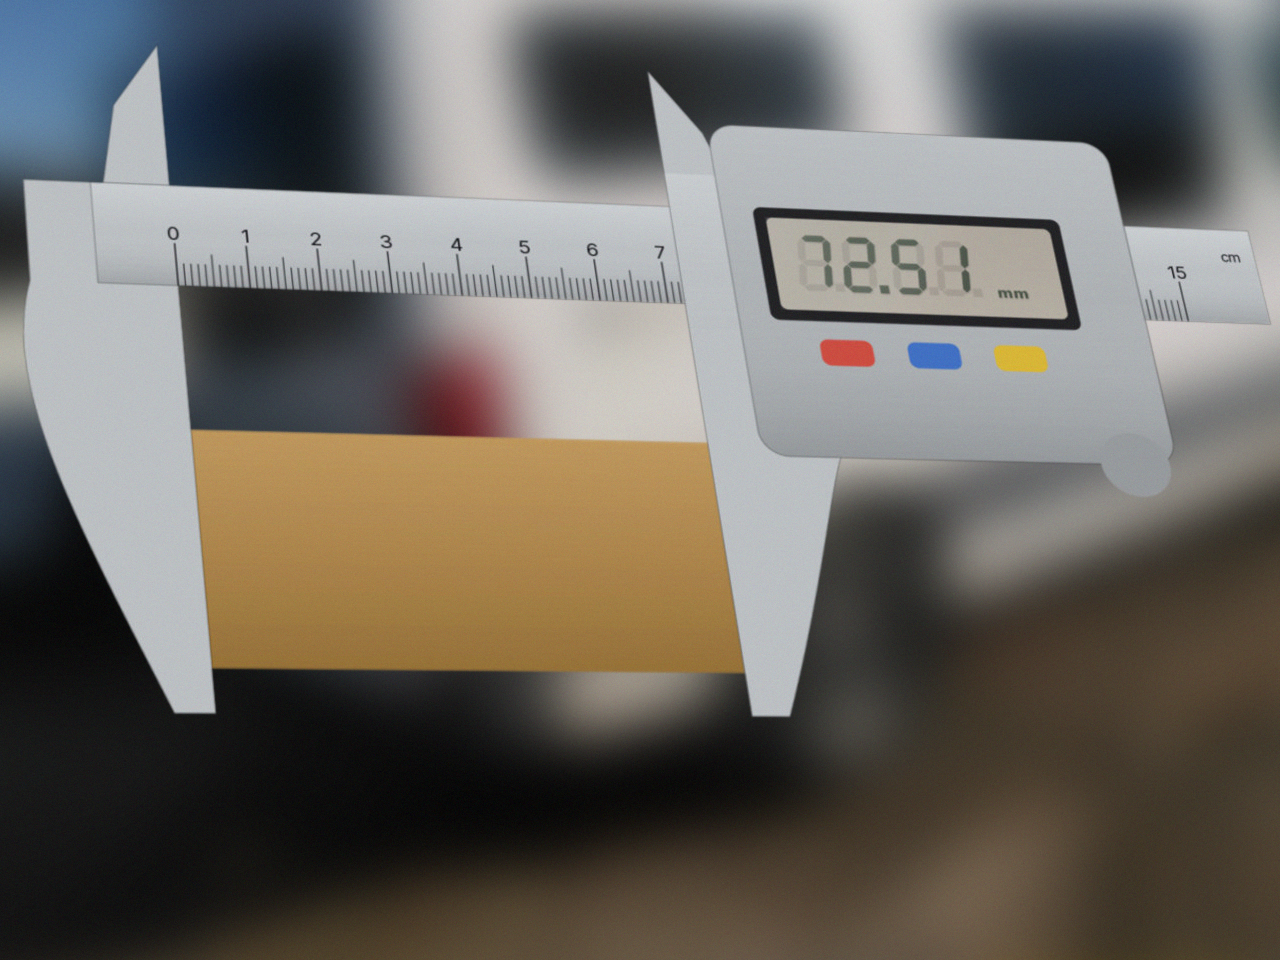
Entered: 72.51; mm
